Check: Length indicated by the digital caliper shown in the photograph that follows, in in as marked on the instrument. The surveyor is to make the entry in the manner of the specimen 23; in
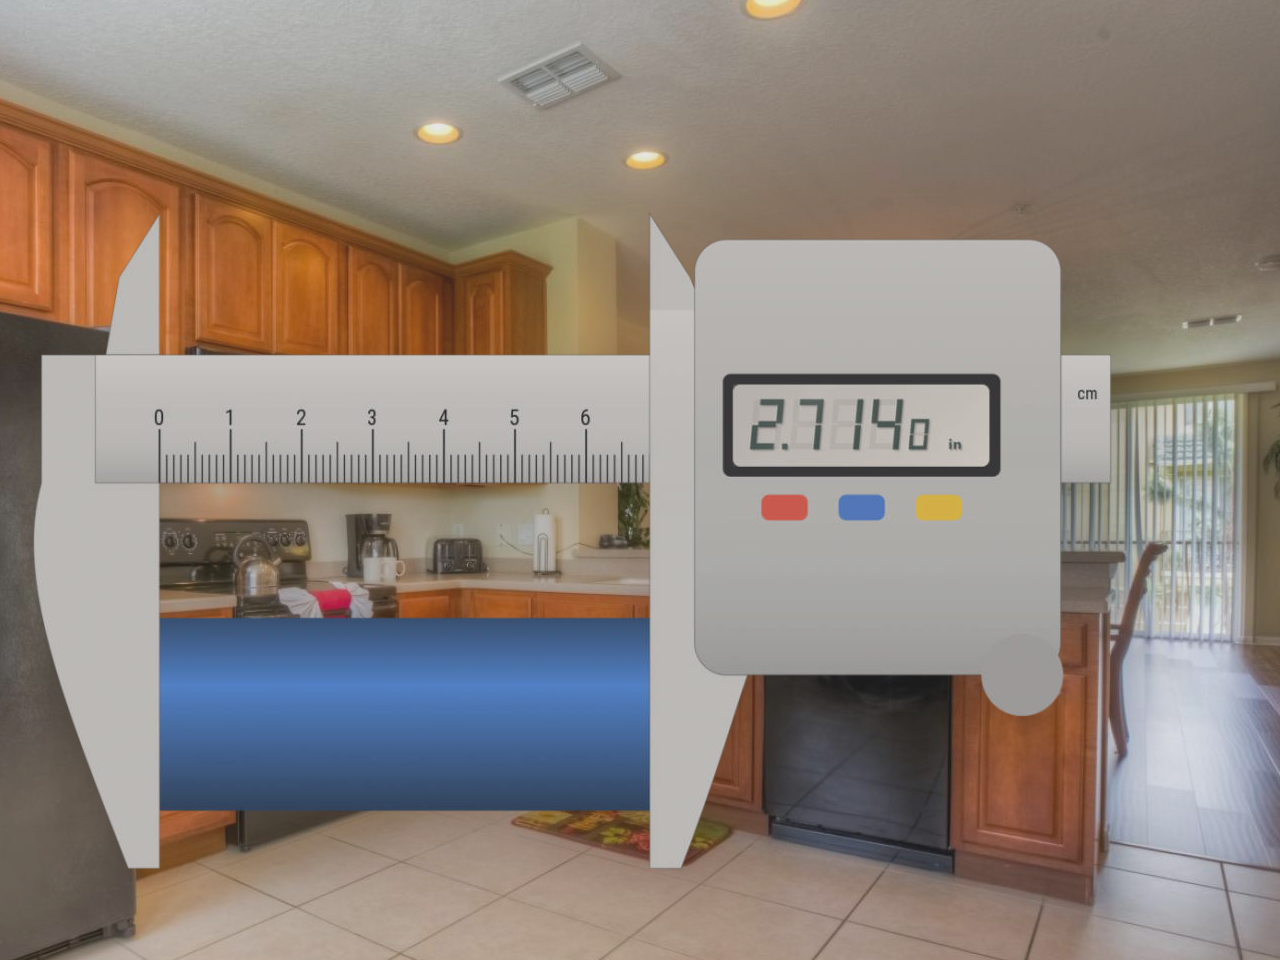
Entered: 2.7140; in
